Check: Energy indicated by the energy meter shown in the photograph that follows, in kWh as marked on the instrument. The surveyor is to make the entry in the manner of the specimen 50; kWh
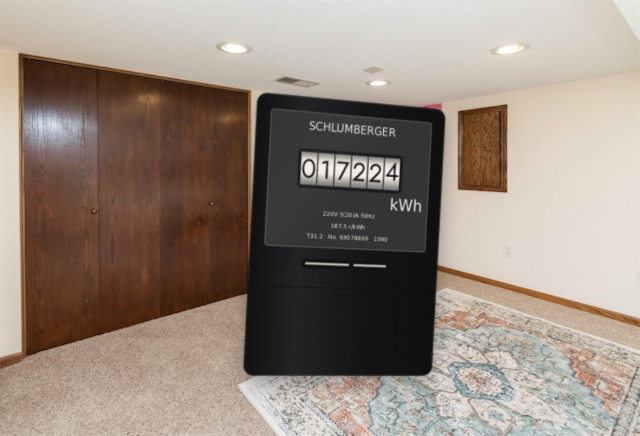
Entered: 17224; kWh
